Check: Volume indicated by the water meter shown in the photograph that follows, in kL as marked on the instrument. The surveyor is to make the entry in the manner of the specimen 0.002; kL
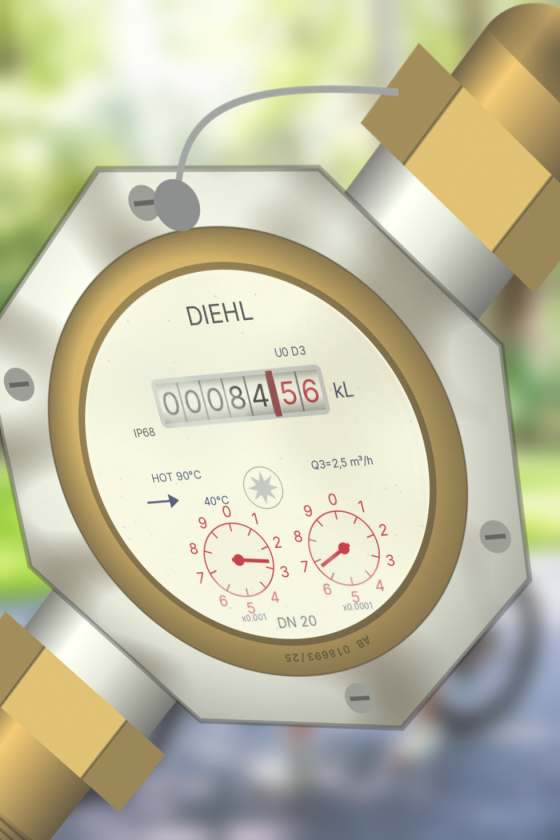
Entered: 84.5626; kL
